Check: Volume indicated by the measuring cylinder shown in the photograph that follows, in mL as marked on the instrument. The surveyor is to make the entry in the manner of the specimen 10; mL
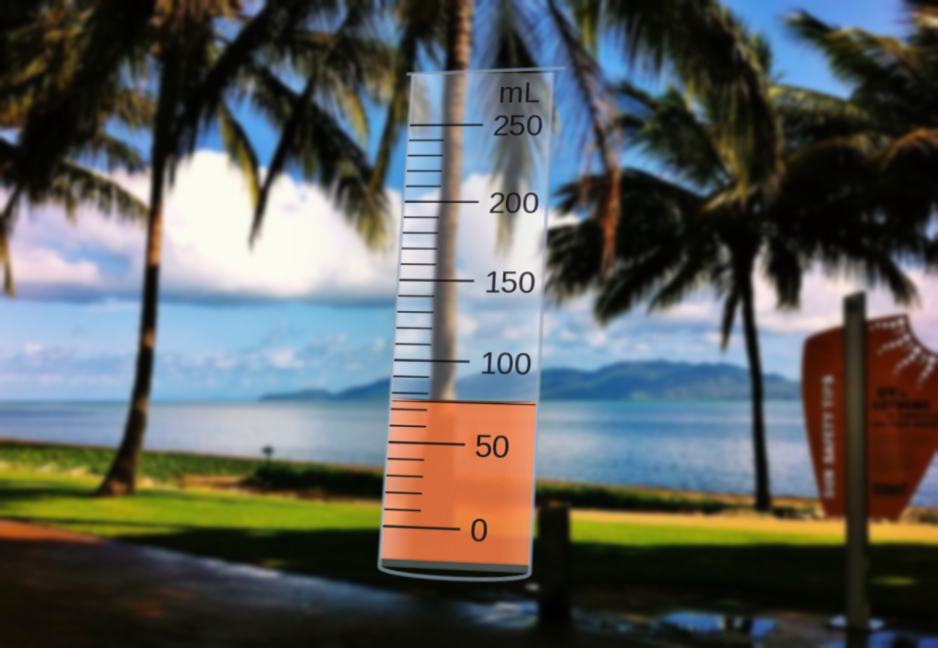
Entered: 75; mL
